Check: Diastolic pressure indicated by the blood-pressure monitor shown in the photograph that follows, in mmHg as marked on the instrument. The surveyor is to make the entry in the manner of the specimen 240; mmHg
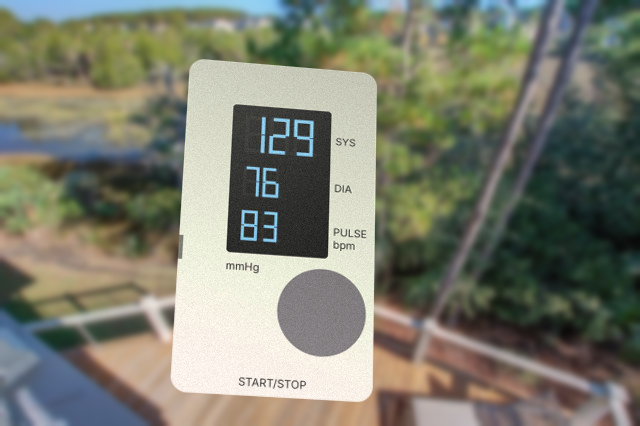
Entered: 76; mmHg
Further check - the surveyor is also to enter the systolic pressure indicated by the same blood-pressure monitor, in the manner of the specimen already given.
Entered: 129; mmHg
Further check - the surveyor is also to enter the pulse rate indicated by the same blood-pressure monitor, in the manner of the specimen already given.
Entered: 83; bpm
